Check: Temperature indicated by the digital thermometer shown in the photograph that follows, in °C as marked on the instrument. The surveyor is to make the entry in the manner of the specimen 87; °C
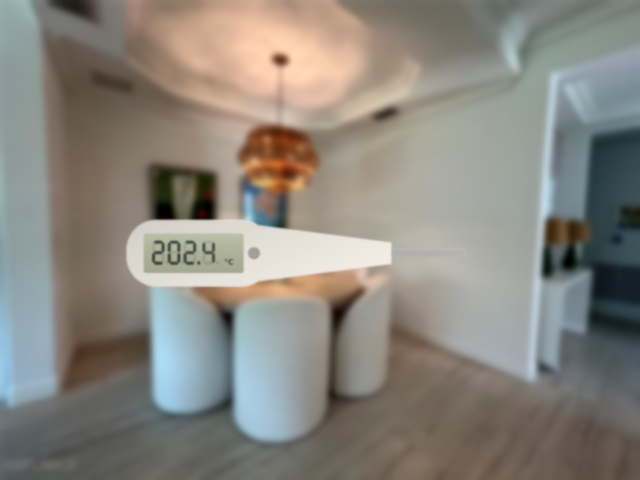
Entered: 202.4; °C
